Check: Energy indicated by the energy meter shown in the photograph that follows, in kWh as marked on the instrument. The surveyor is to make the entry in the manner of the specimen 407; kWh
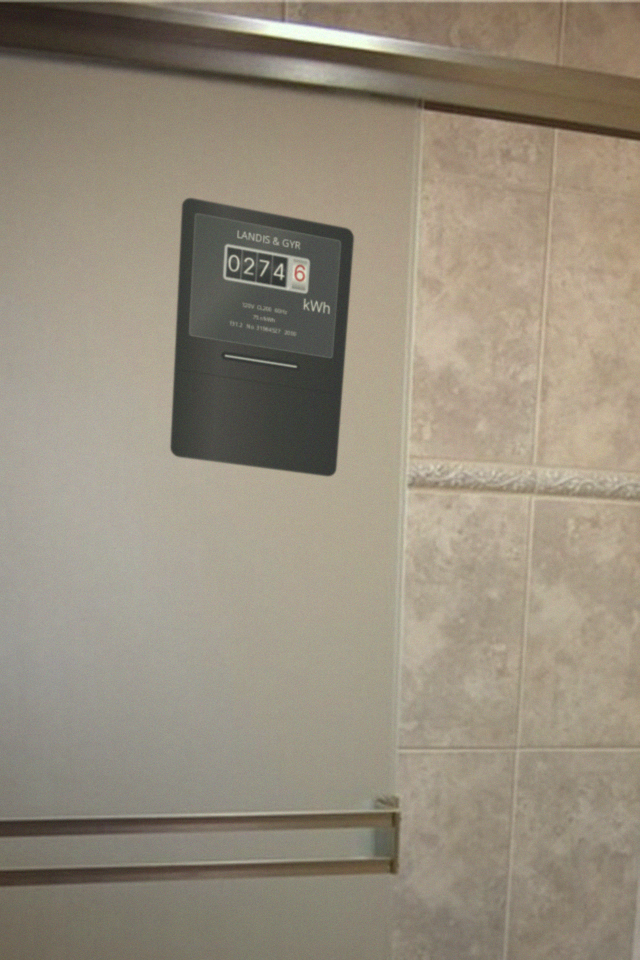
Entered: 274.6; kWh
